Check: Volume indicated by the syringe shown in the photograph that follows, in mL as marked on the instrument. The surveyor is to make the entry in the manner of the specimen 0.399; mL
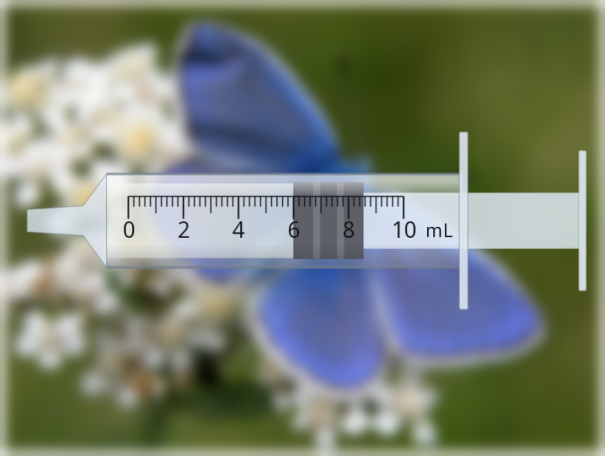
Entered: 6; mL
